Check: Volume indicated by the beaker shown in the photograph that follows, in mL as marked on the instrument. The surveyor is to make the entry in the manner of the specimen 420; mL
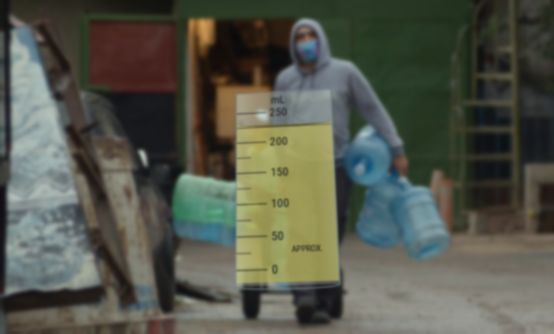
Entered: 225; mL
